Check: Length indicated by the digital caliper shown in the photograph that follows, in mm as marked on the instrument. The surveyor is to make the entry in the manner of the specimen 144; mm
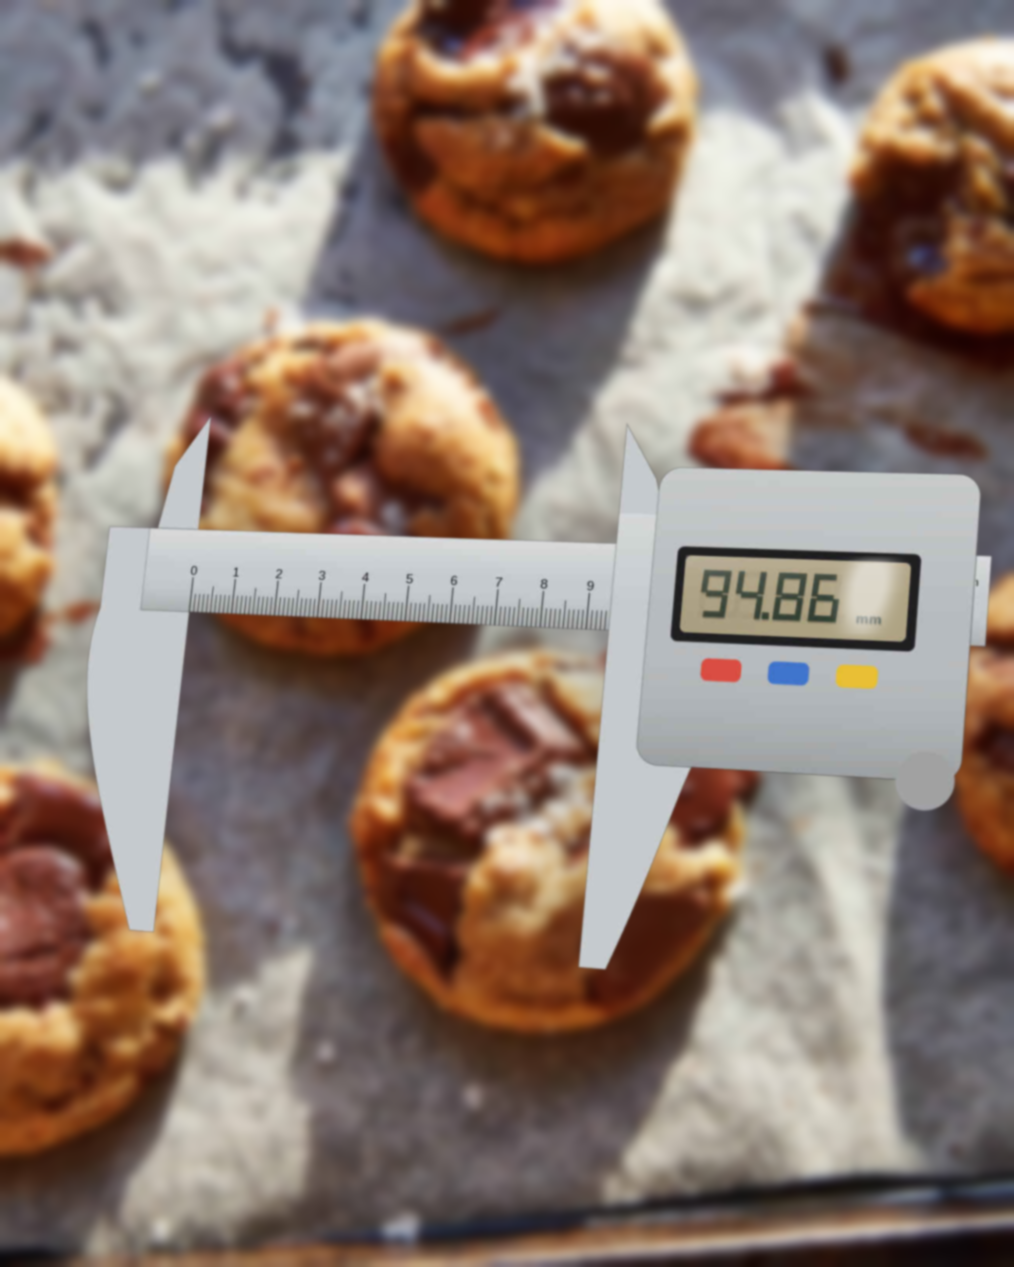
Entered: 94.86; mm
